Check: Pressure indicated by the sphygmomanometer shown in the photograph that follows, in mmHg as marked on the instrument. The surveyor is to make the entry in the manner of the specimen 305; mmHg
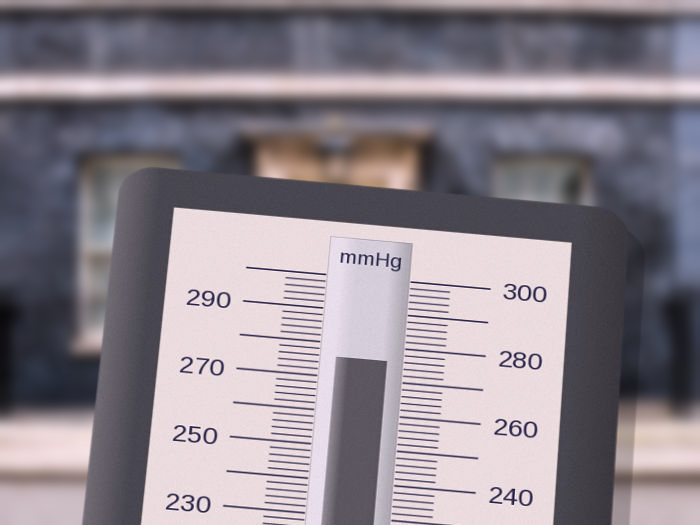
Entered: 276; mmHg
